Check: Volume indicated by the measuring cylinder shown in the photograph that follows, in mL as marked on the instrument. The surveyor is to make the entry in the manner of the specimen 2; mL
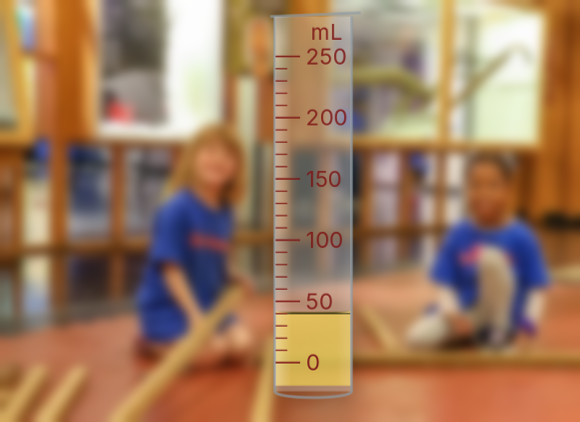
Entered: 40; mL
